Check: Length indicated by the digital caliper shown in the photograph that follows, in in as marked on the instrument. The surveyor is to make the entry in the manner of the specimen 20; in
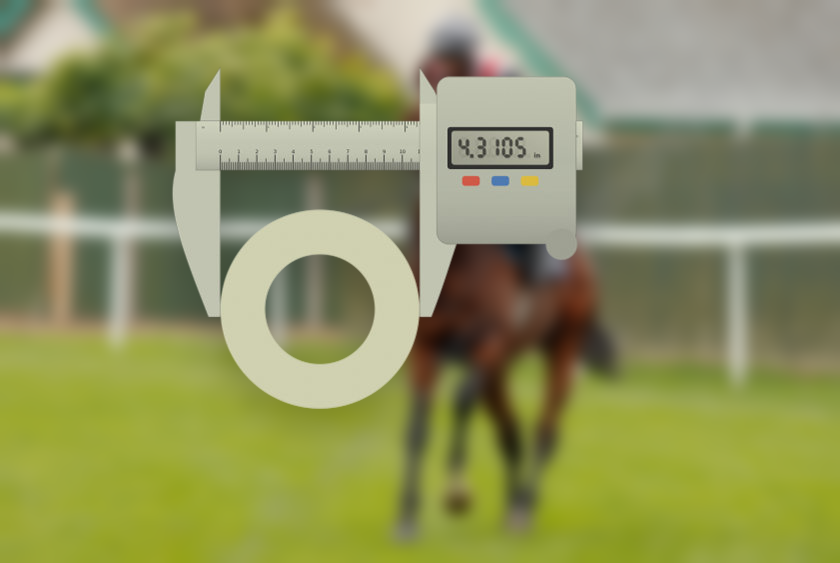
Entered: 4.3105; in
